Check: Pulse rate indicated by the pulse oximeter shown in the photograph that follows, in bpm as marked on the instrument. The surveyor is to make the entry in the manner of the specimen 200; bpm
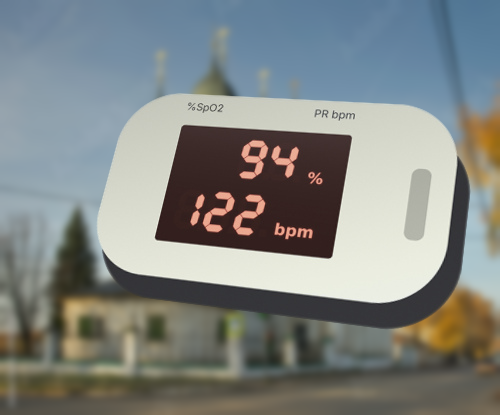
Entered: 122; bpm
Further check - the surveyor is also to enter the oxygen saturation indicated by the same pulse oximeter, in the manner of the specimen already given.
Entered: 94; %
